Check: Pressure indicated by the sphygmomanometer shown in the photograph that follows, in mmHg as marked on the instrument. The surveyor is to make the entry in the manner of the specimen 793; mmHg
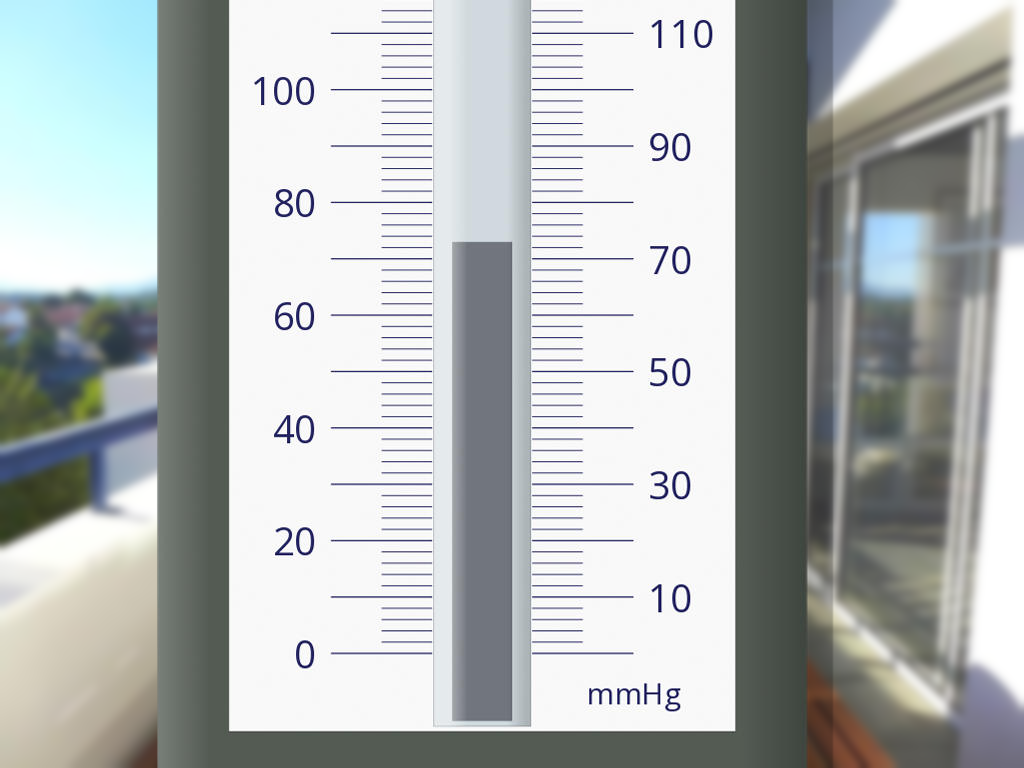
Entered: 73; mmHg
